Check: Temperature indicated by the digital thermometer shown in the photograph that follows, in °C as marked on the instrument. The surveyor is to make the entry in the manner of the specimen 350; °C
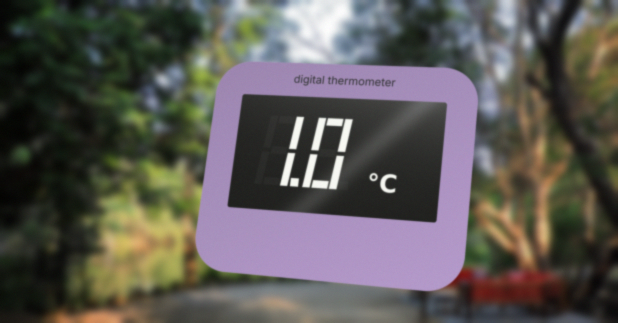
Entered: 1.0; °C
